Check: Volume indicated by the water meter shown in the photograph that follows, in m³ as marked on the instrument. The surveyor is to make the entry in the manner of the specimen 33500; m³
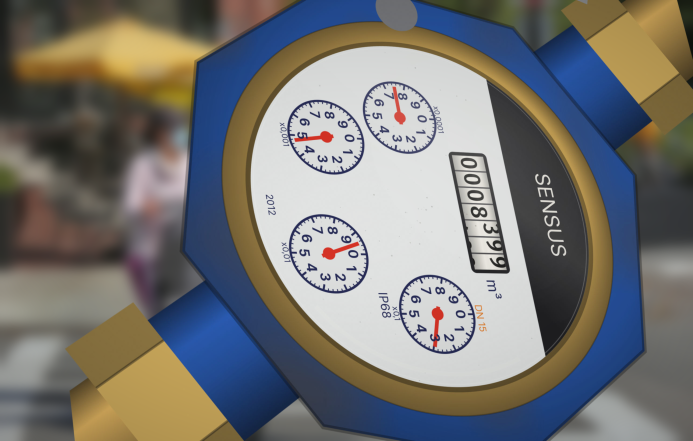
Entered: 8399.2947; m³
